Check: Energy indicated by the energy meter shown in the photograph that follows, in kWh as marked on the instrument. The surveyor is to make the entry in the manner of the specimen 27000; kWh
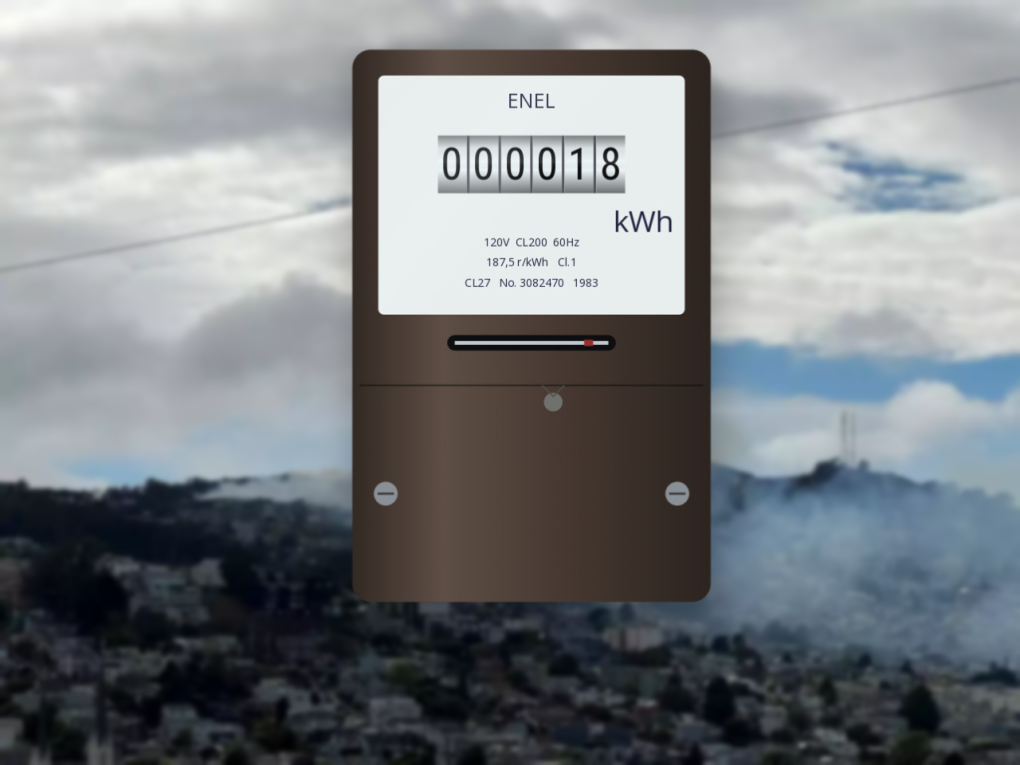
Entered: 18; kWh
